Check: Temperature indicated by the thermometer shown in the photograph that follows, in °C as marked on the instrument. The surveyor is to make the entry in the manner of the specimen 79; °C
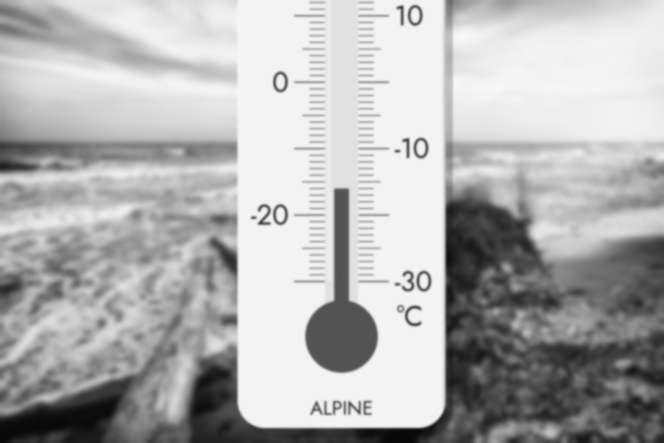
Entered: -16; °C
